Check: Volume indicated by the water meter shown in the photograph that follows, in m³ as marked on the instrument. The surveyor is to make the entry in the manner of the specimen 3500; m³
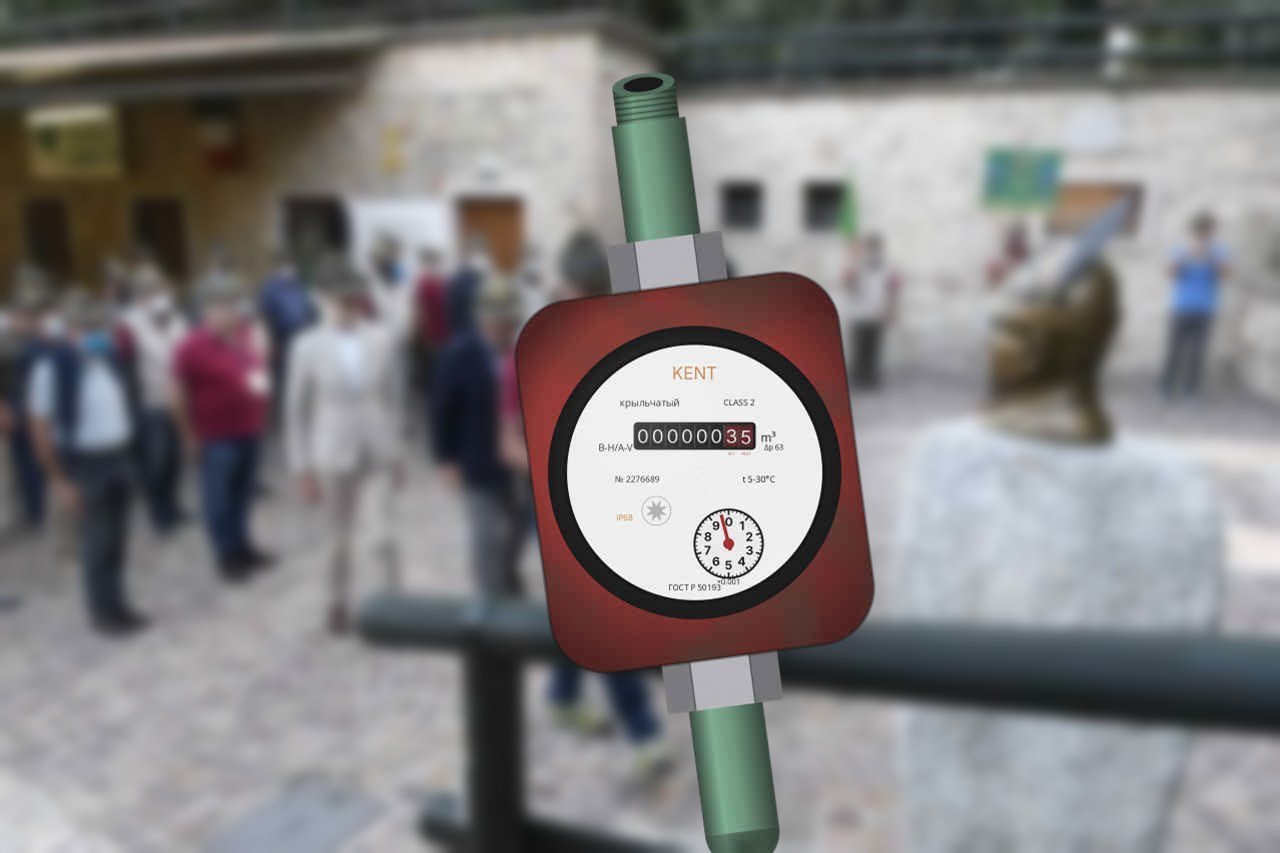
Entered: 0.349; m³
